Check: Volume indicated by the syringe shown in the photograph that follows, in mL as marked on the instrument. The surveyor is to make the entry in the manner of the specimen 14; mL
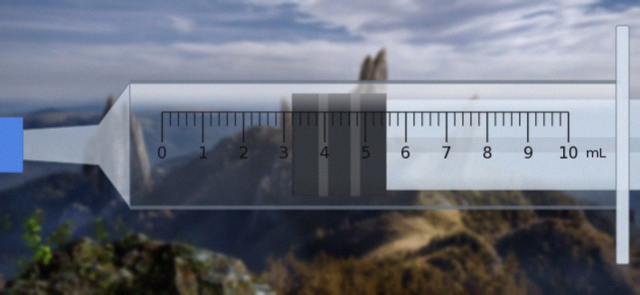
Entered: 3.2; mL
